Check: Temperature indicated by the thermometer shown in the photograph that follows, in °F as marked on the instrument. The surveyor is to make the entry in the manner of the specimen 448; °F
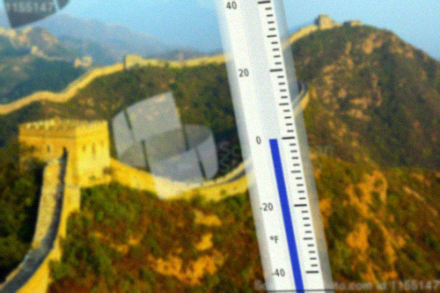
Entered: 0; °F
